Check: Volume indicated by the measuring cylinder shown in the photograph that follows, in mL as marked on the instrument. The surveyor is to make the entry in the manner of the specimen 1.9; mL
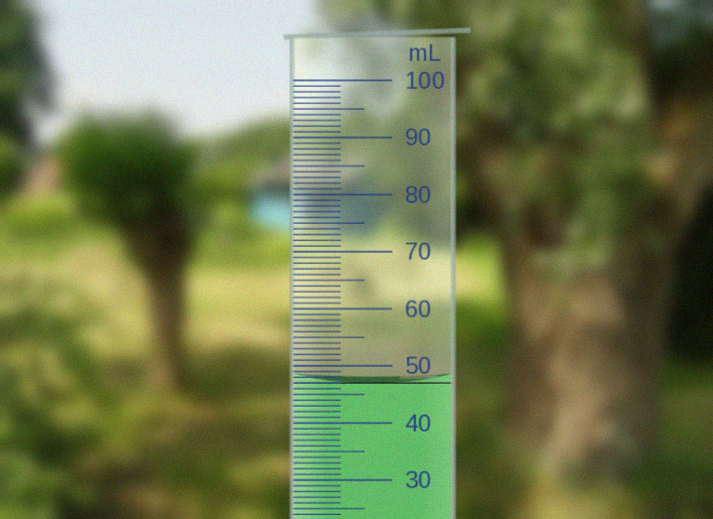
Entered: 47; mL
